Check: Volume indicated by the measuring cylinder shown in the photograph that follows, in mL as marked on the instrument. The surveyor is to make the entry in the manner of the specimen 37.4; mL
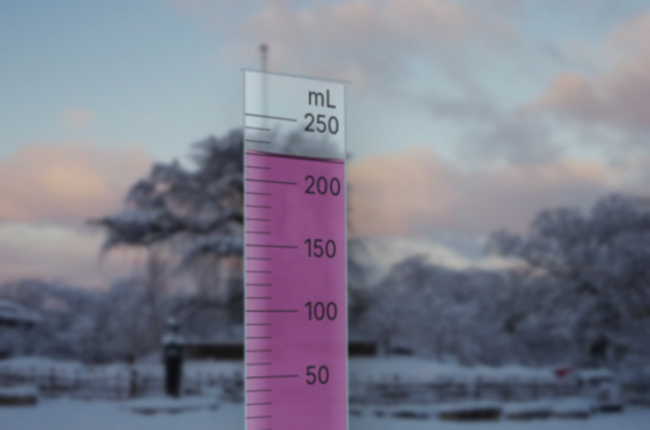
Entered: 220; mL
